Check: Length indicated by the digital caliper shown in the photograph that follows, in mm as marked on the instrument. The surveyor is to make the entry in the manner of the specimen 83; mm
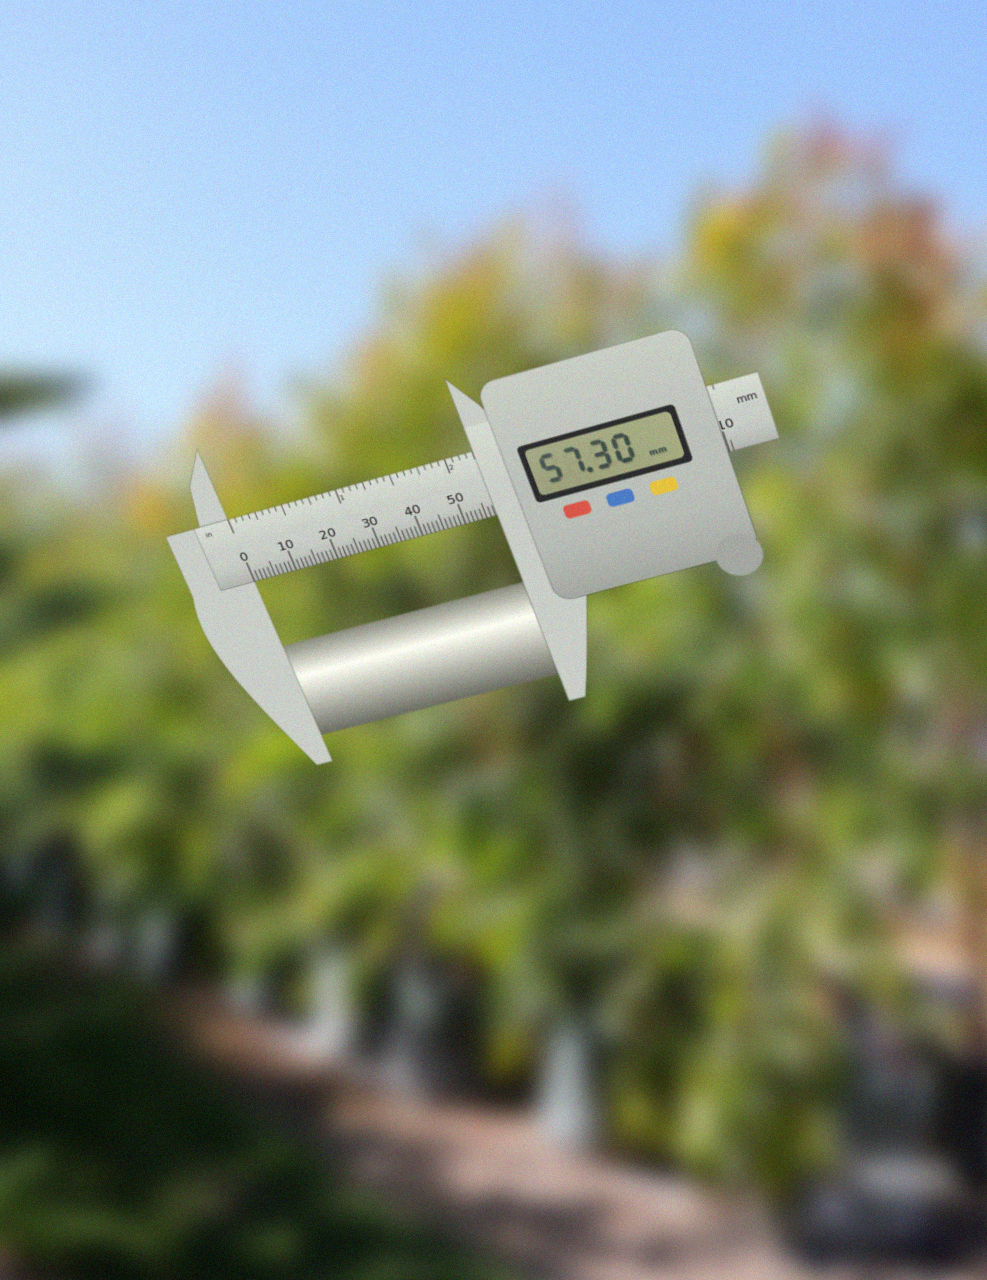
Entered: 57.30; mm
